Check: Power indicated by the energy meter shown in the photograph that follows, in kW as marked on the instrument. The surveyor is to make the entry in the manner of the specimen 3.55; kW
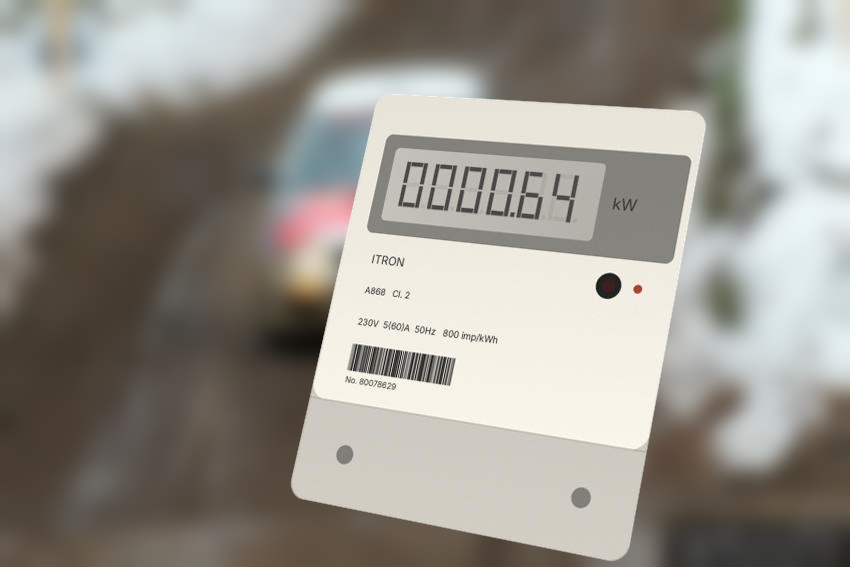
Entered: 0.64; kW
